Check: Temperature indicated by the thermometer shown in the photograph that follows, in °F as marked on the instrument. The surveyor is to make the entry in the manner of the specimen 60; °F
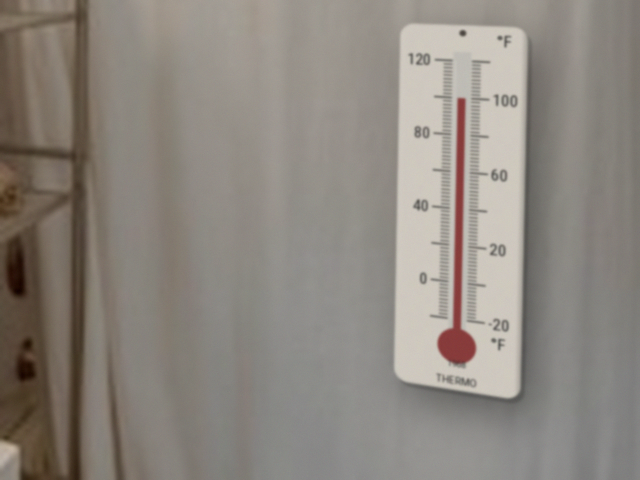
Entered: 100; °F
